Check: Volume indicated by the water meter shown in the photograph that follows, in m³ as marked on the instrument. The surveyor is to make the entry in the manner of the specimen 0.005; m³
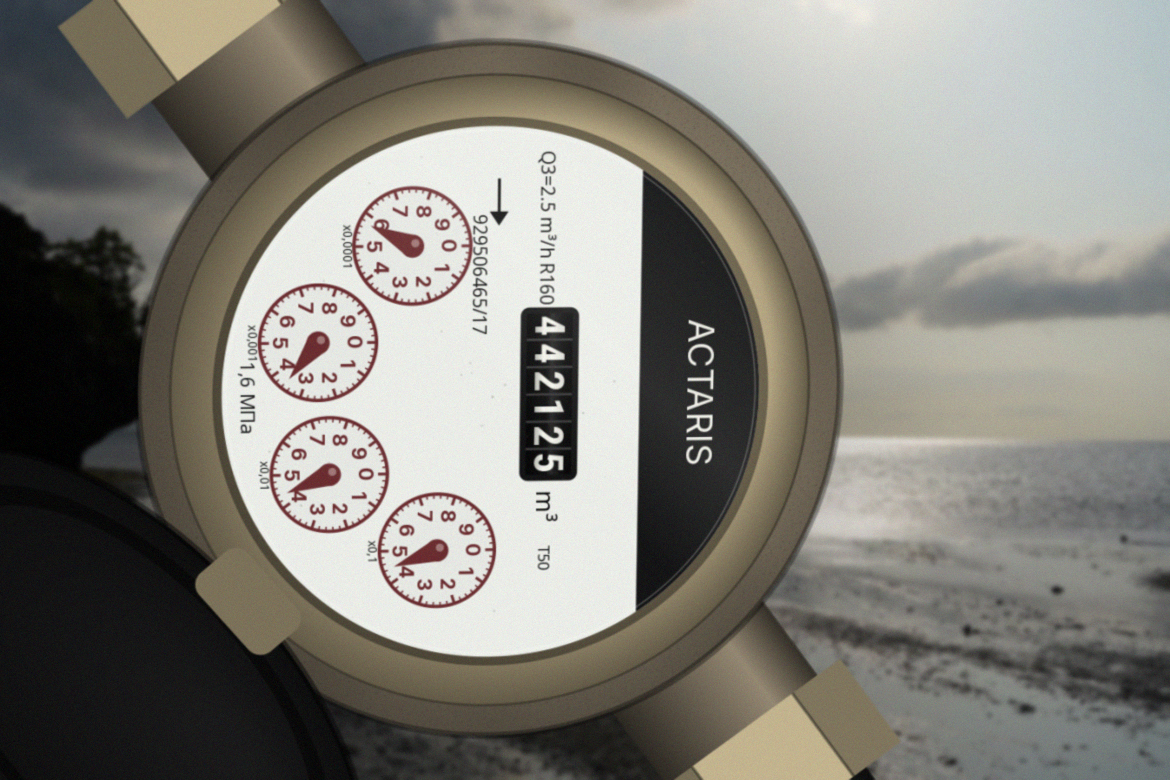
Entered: 442125.4435; m³
